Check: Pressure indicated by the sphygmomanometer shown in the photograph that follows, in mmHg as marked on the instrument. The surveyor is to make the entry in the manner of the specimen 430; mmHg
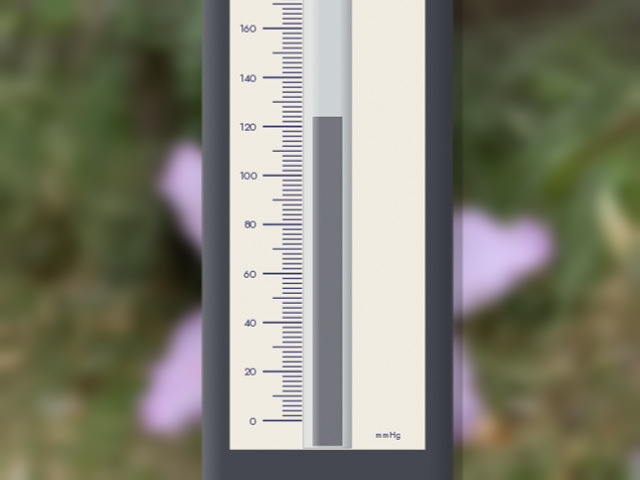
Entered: 124; mmHg
